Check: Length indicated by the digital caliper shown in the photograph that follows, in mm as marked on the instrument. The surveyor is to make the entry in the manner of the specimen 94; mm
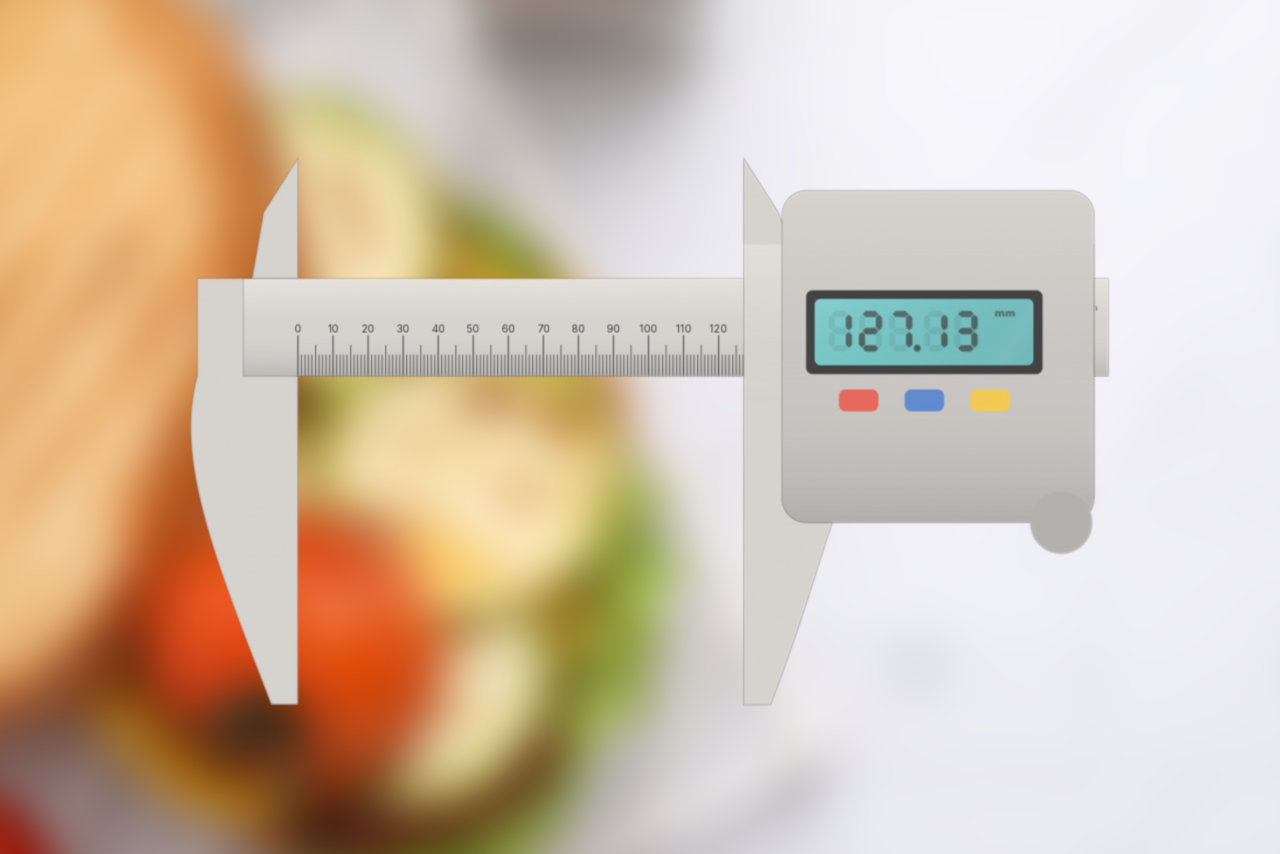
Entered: 127.13; mm
